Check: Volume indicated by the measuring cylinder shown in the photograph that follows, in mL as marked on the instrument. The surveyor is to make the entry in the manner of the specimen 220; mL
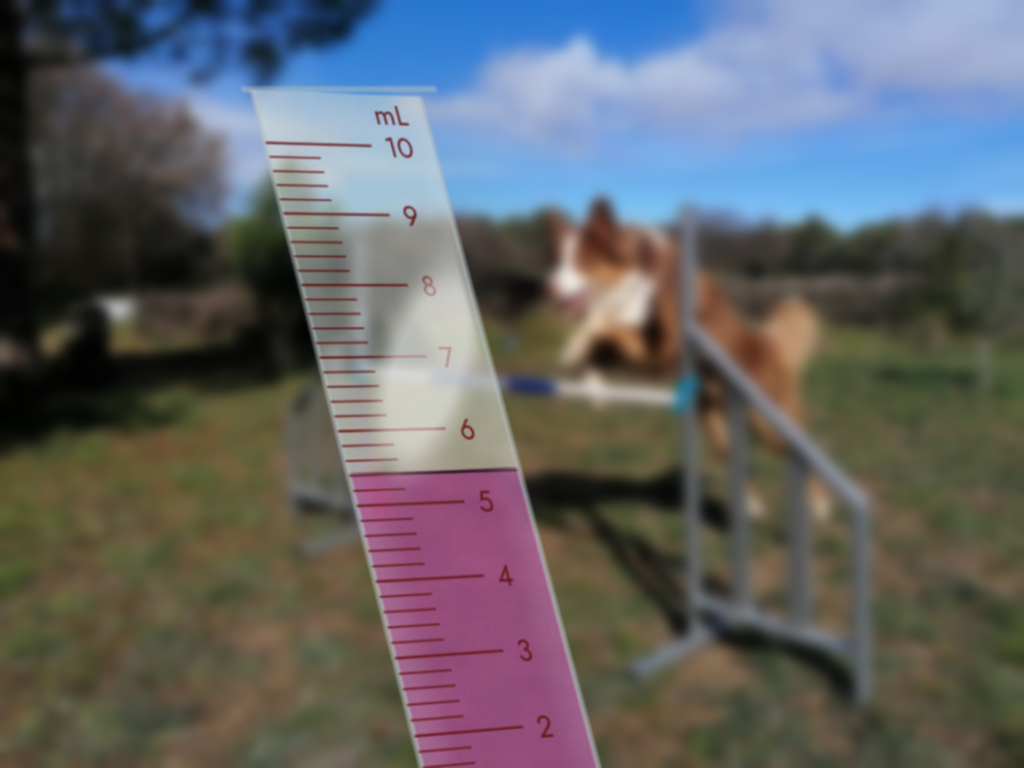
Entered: 5.4; mL
